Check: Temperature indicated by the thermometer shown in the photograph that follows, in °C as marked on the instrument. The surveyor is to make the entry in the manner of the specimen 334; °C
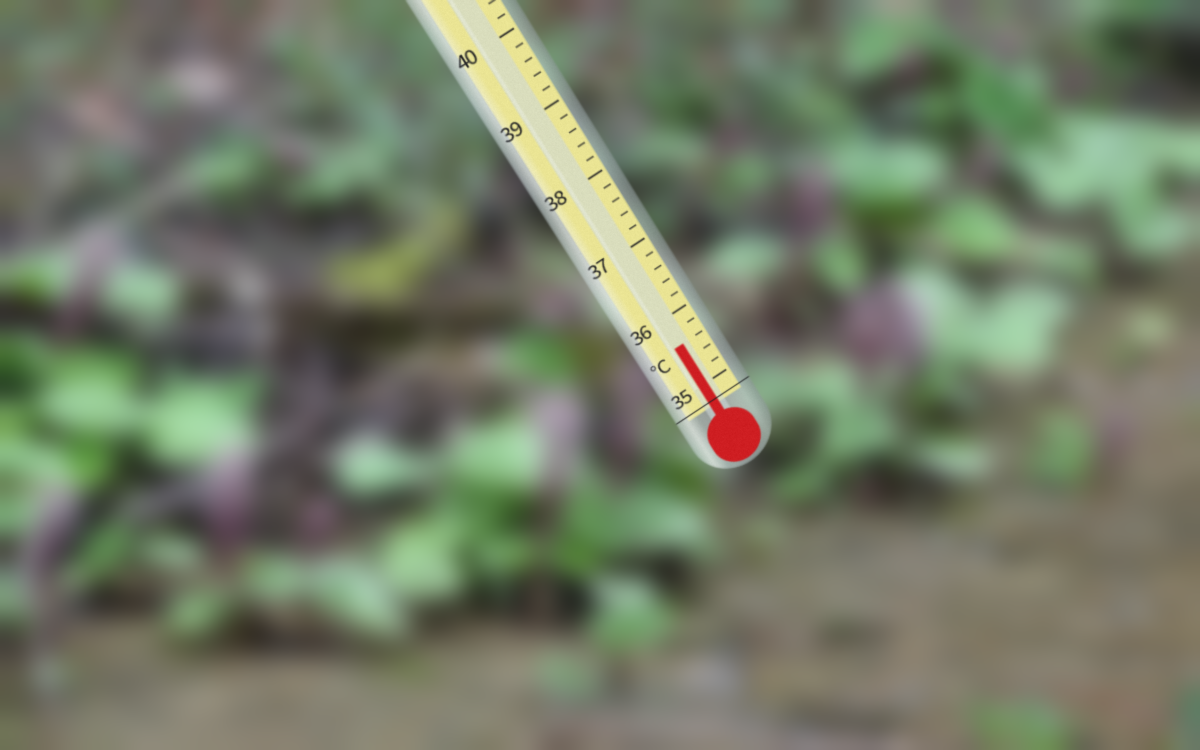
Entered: 35.6; °C
